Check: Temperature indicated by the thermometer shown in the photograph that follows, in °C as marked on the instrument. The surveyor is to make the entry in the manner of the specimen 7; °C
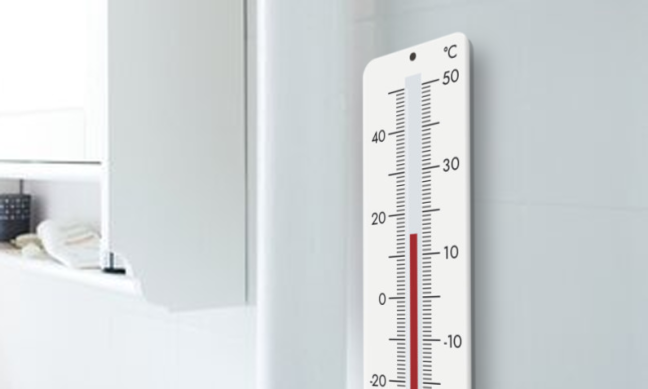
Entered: 15; °C
